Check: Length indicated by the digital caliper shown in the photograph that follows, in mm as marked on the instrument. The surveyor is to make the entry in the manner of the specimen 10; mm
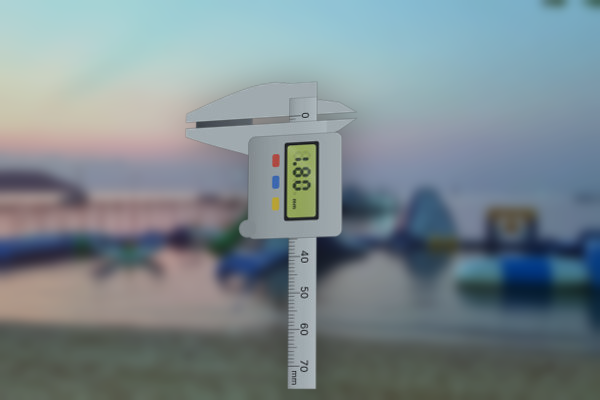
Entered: 1.80; mm
